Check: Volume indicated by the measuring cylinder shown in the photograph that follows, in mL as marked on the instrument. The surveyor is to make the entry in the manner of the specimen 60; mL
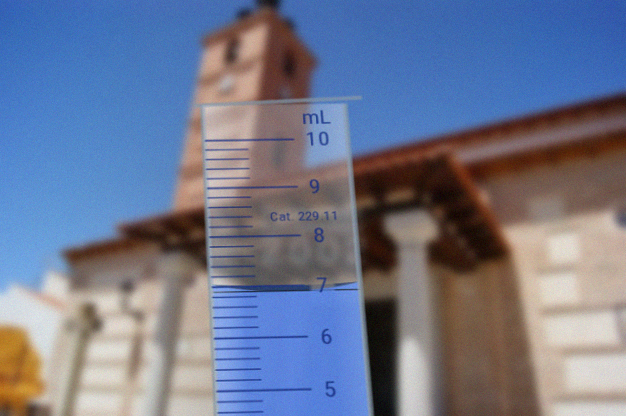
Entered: 6.9; mL
